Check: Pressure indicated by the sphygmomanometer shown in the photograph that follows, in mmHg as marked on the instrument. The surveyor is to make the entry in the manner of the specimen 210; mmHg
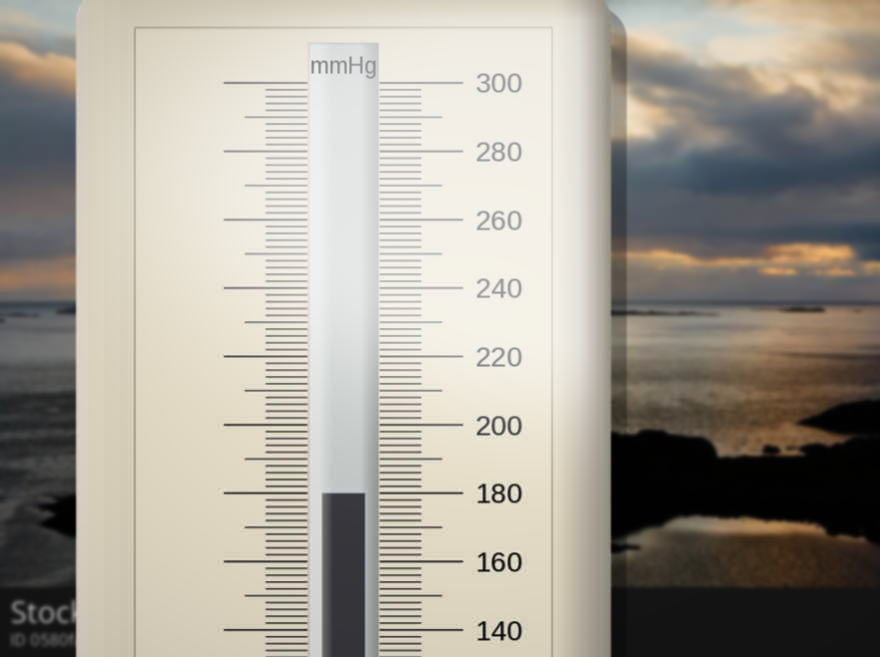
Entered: 180; mmHg
